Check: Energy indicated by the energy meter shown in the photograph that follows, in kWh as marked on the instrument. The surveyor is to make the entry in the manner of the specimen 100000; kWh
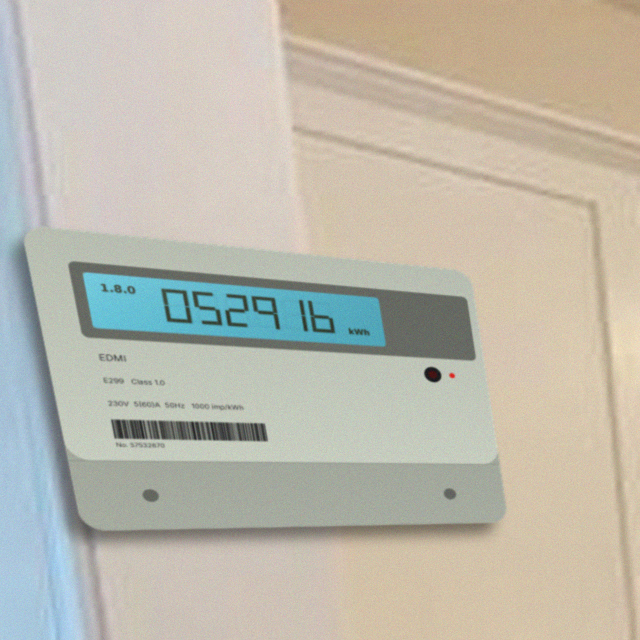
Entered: 52916; kWh
